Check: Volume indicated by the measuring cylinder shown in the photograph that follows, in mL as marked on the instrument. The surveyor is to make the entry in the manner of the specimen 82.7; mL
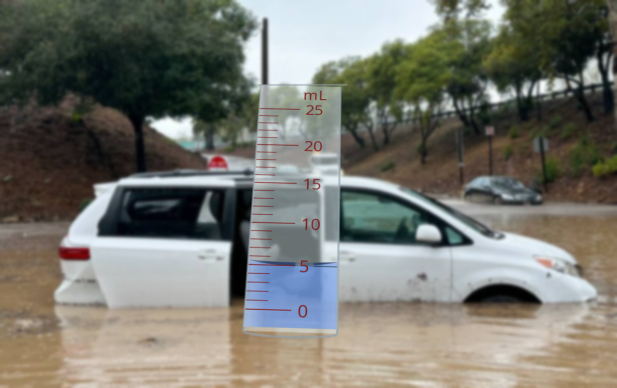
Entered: 5; mL
